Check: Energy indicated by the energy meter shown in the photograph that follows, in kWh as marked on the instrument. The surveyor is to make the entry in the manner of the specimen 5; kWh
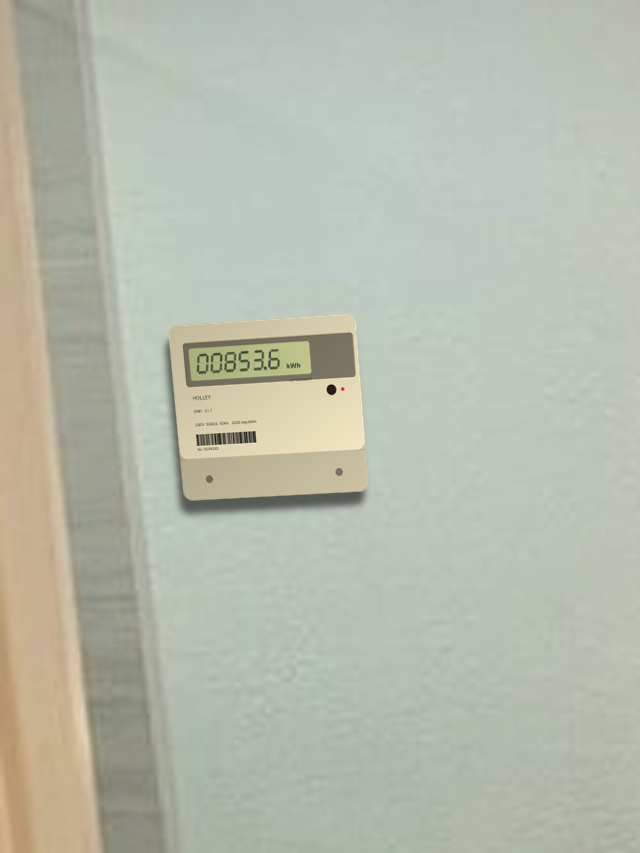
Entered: 853.6; kWh
